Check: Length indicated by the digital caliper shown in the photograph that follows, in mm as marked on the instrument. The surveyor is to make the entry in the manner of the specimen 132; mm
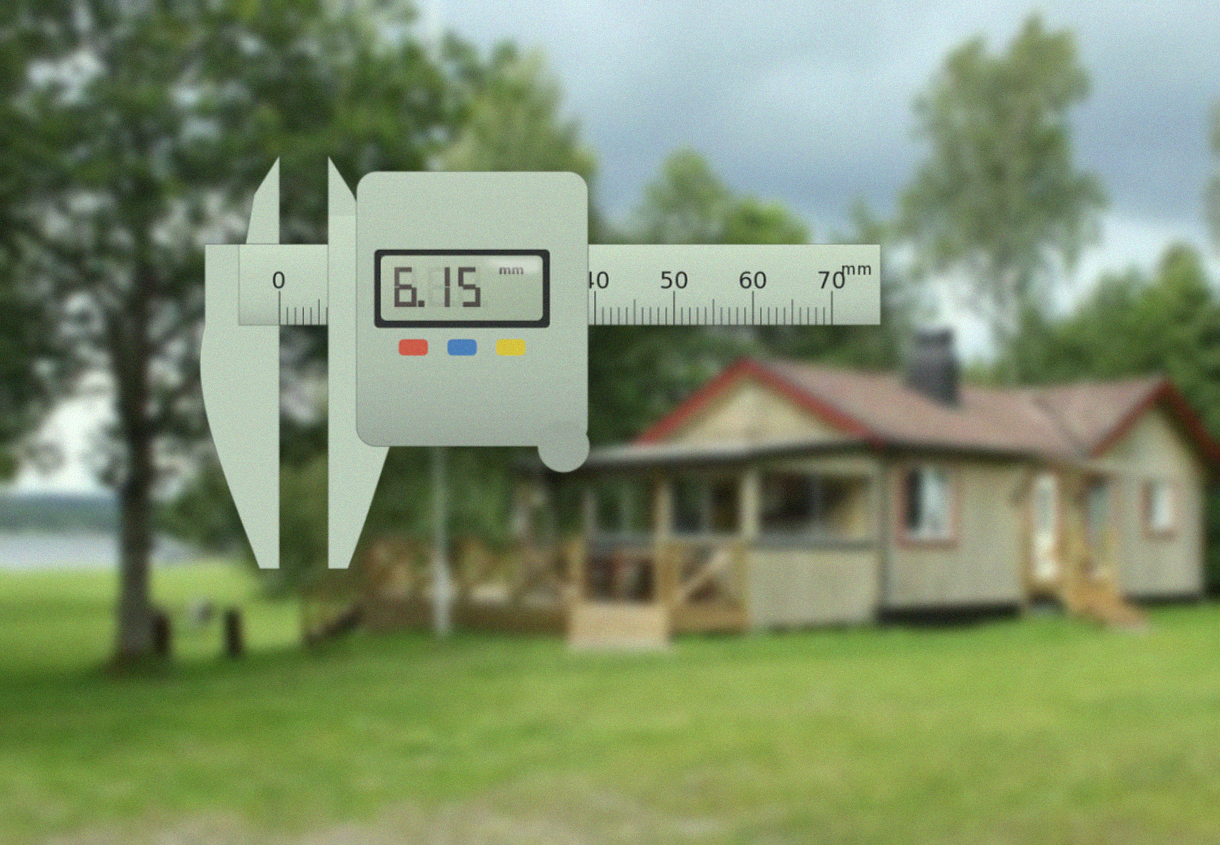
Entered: 6.15; mm
